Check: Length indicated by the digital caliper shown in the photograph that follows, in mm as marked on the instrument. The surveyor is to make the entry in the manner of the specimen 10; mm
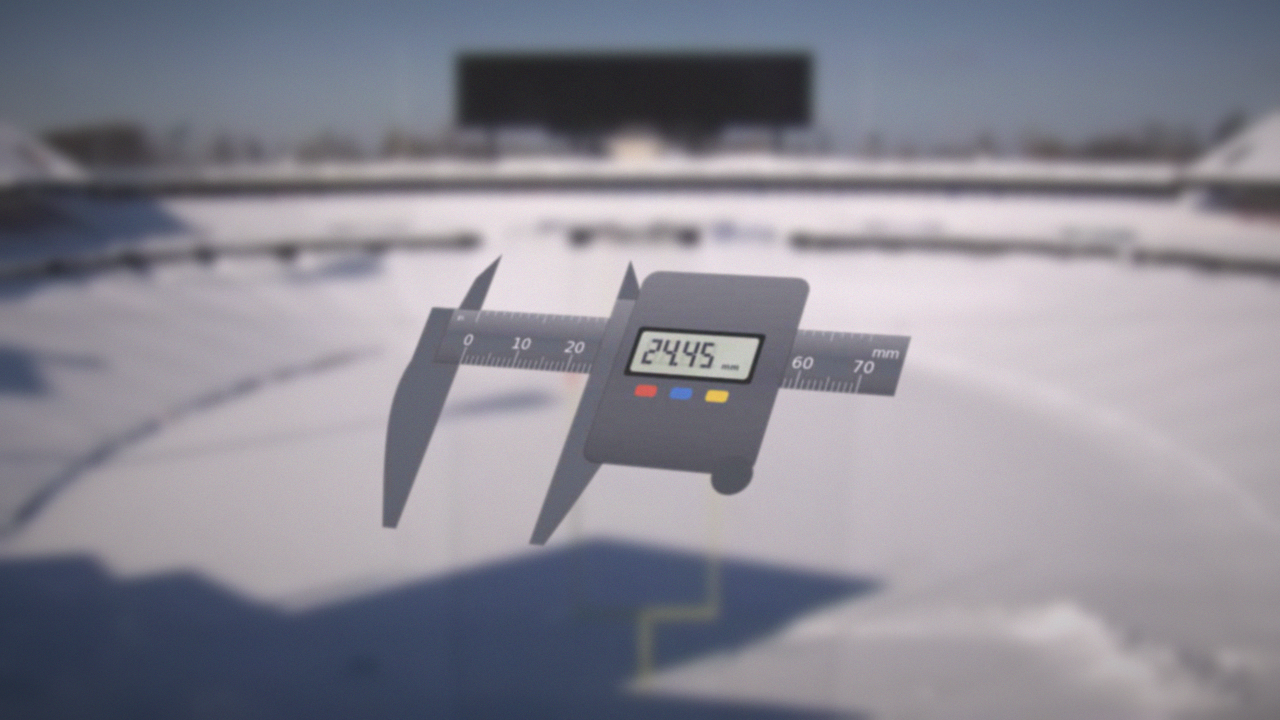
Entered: 24.45; mm
